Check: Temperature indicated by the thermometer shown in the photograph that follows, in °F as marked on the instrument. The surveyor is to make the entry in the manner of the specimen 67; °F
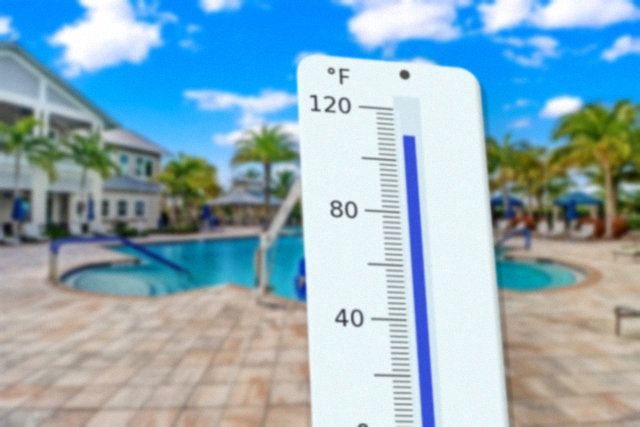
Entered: 110; °F
